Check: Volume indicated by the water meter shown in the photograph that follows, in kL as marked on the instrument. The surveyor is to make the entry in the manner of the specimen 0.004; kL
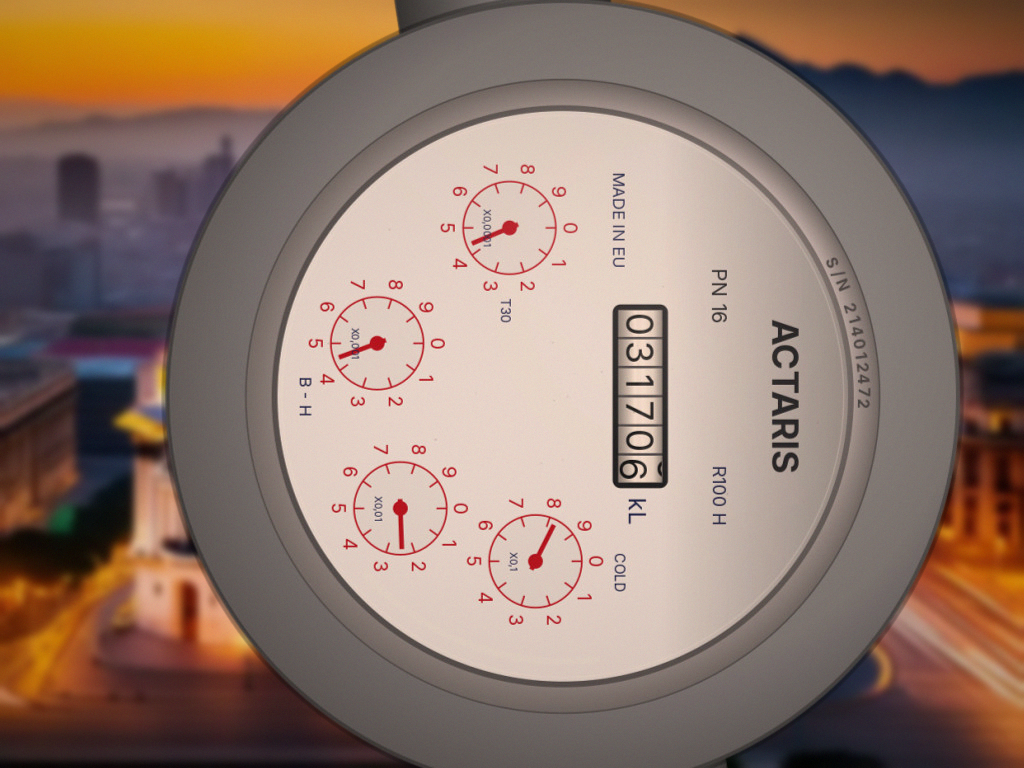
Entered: 31705.8244; kL
